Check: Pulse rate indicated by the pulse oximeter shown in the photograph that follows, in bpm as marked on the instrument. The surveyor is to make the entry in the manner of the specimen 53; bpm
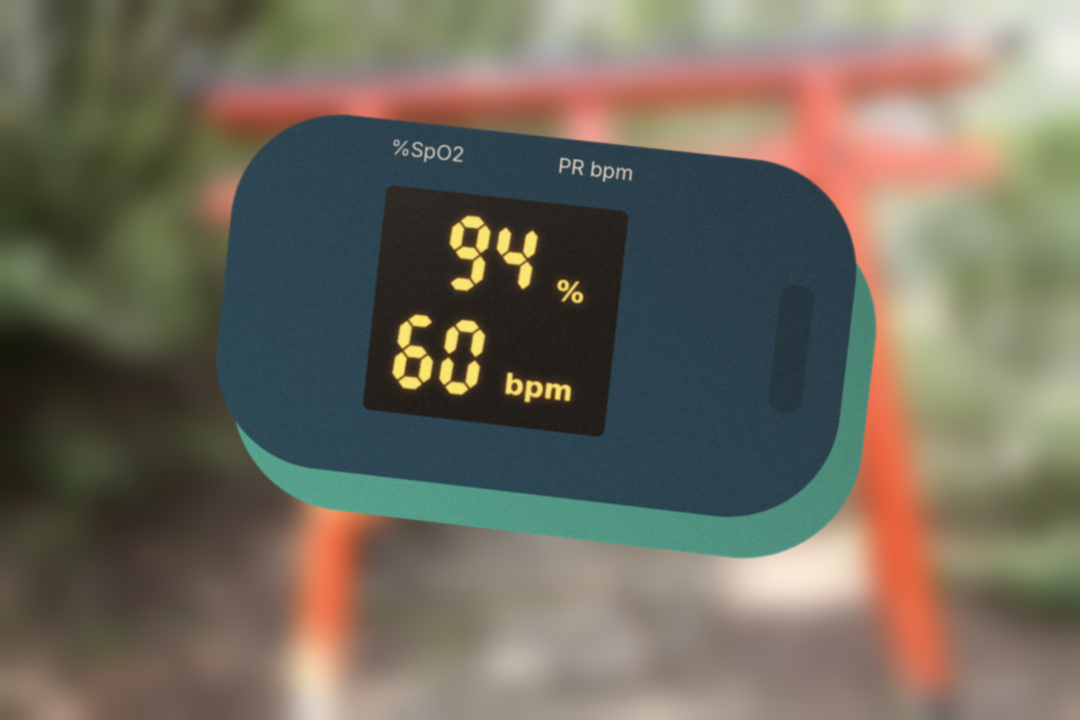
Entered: 60; bpm
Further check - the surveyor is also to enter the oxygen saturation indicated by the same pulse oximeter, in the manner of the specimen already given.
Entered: 94; %
